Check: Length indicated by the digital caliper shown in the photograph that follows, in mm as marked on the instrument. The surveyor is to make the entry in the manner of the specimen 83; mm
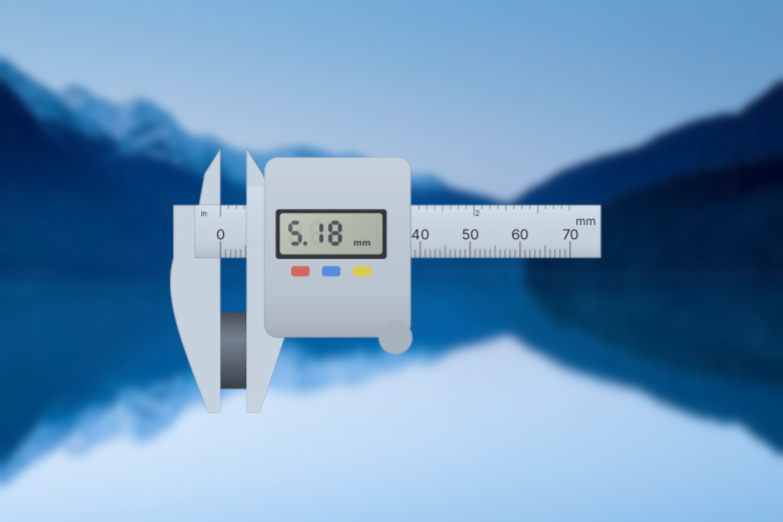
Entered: 5.18; mm
